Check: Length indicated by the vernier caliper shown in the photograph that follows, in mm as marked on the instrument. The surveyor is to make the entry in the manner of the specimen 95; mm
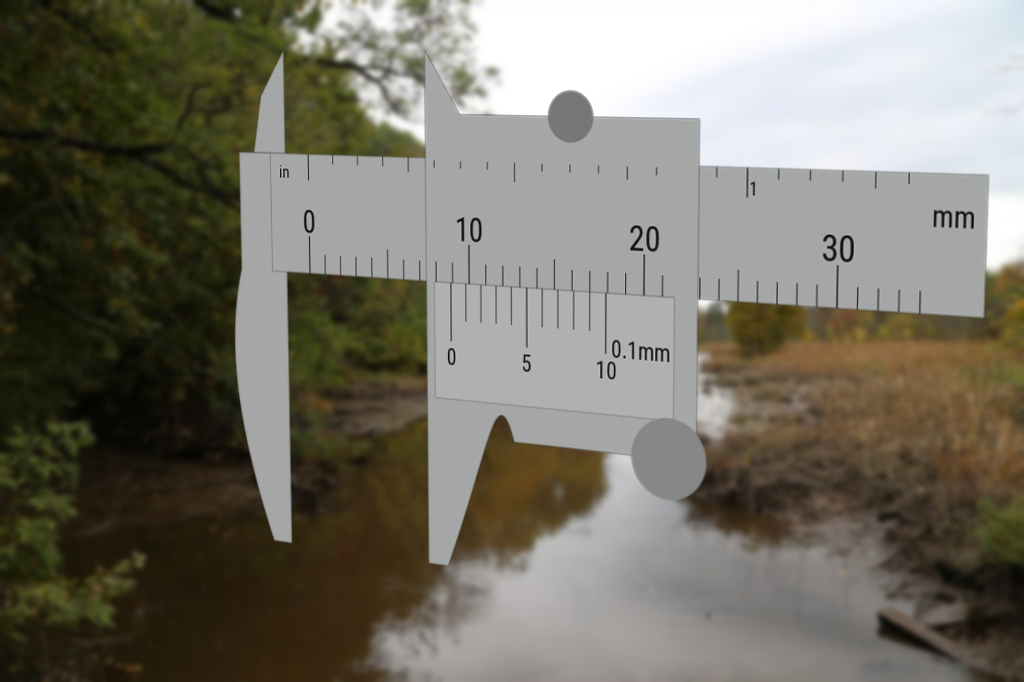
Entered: 8.9; mm
